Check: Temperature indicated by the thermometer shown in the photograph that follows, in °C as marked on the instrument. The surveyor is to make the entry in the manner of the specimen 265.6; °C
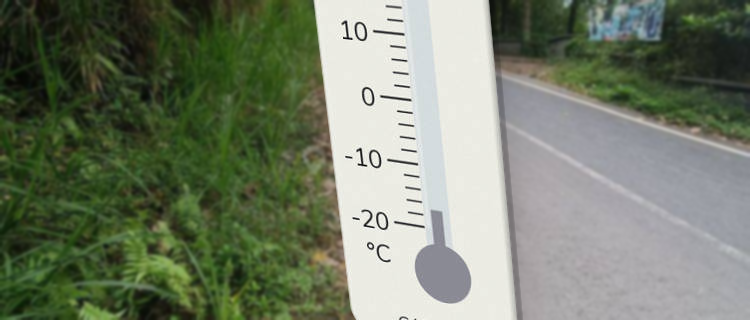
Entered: -17; °C
